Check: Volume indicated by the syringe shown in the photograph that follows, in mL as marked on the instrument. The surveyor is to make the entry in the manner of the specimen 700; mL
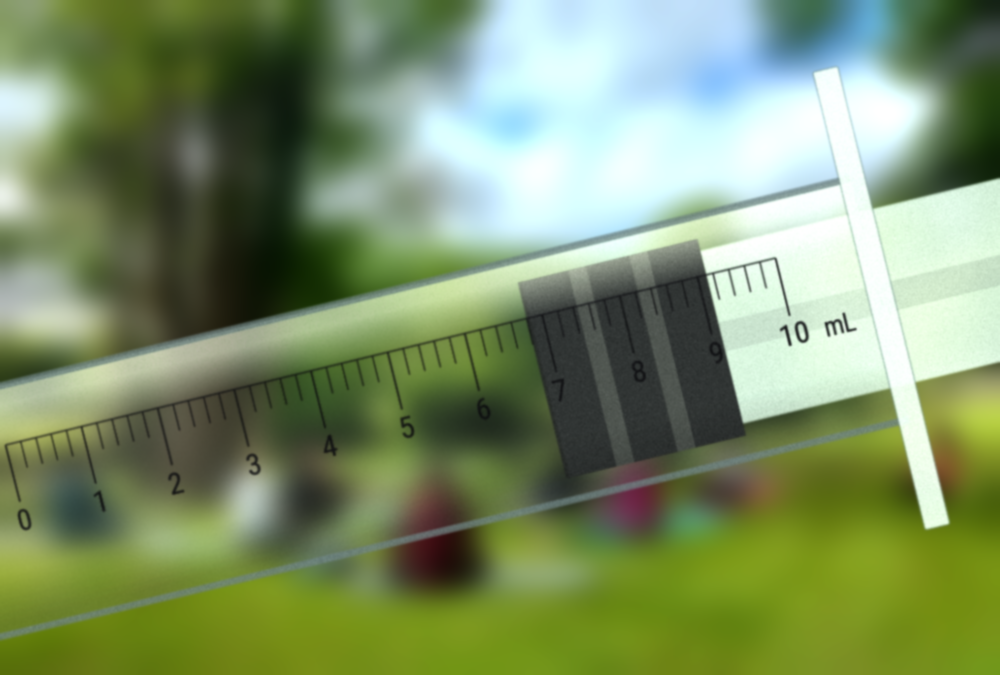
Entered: 6.8; mL
